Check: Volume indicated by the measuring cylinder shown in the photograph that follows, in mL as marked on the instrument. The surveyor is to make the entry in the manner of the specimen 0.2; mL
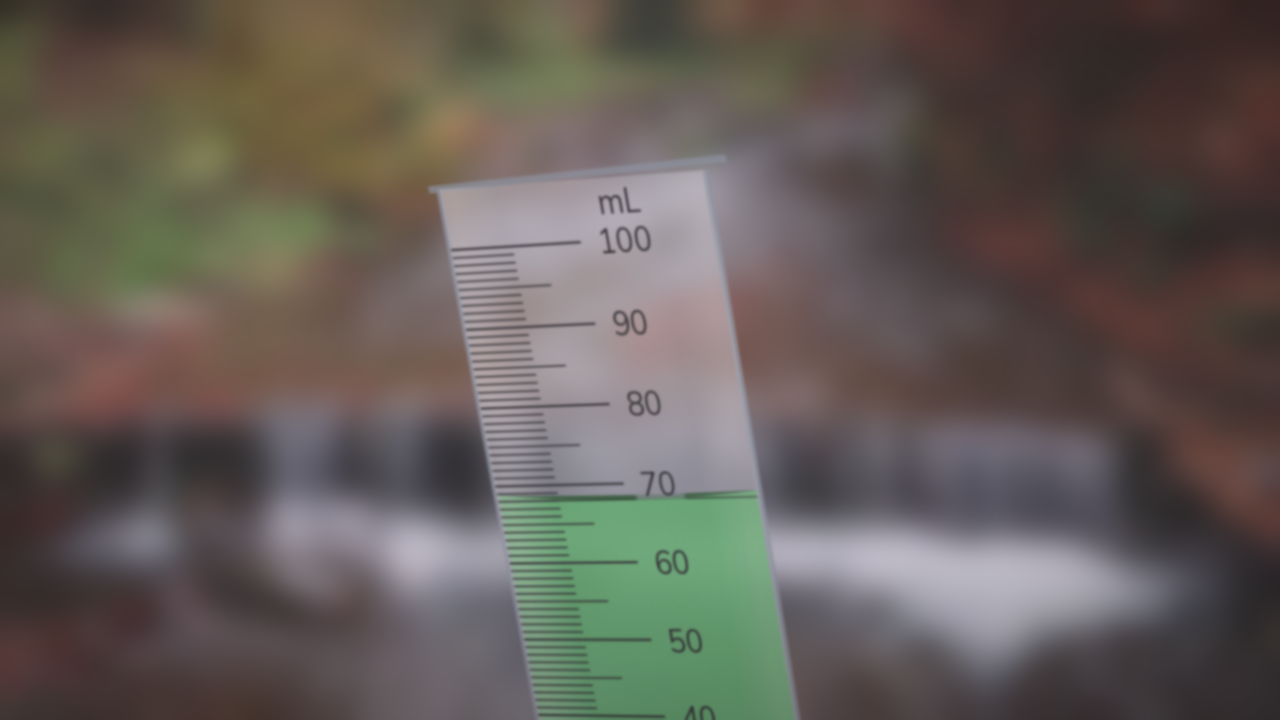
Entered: 68; mL
